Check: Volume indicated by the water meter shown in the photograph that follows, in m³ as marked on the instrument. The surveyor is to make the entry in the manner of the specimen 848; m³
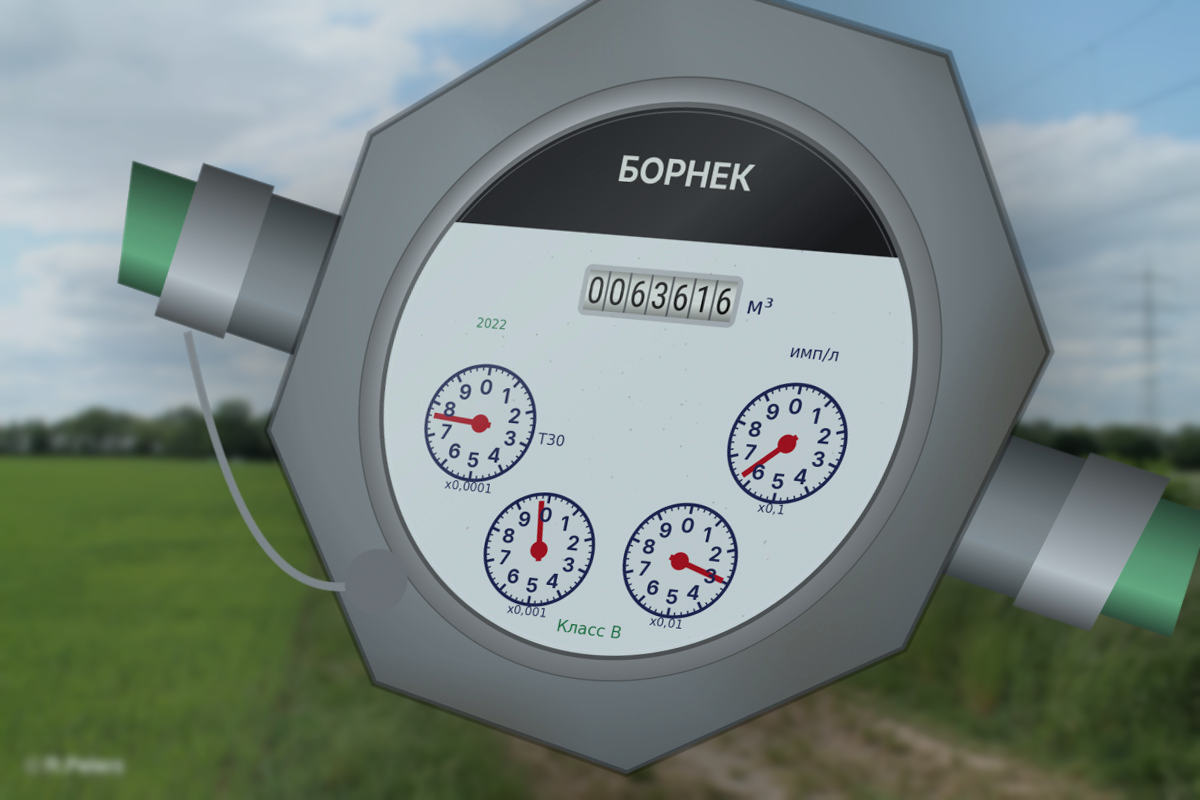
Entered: 63616.6297; m³
